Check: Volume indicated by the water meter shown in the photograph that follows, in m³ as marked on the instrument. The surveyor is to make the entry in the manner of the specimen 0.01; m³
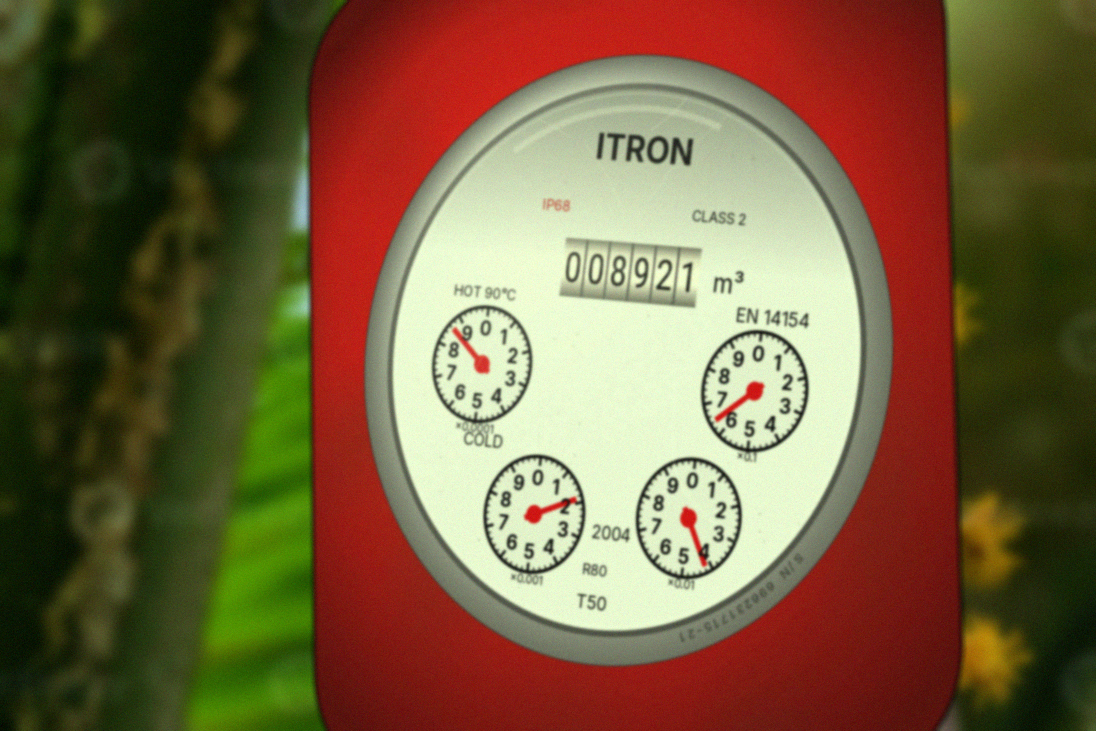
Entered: 8921.6418; m³
